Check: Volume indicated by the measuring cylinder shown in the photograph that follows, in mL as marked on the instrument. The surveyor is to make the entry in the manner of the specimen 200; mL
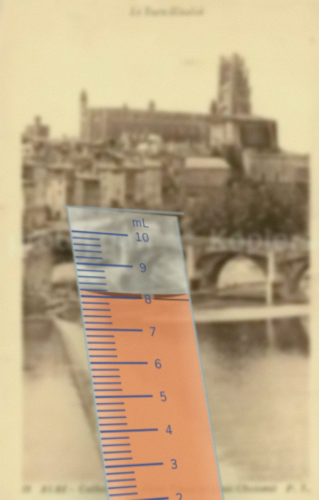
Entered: 8; mL
